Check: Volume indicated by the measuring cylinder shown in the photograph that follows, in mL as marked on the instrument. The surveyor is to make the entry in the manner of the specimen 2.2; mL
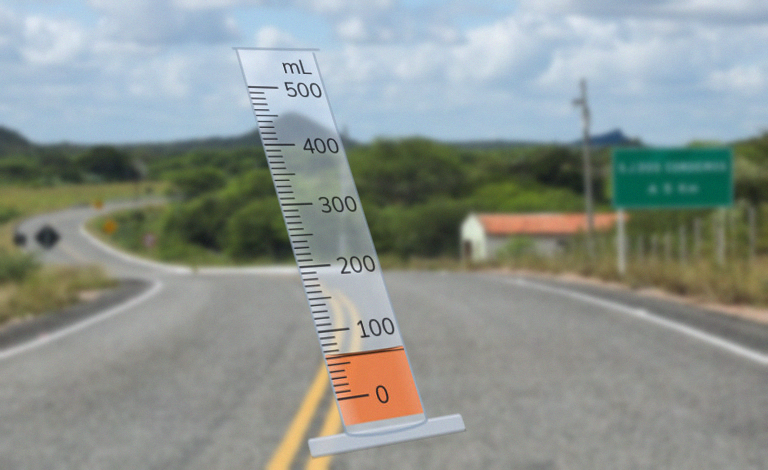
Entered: 60; mL
